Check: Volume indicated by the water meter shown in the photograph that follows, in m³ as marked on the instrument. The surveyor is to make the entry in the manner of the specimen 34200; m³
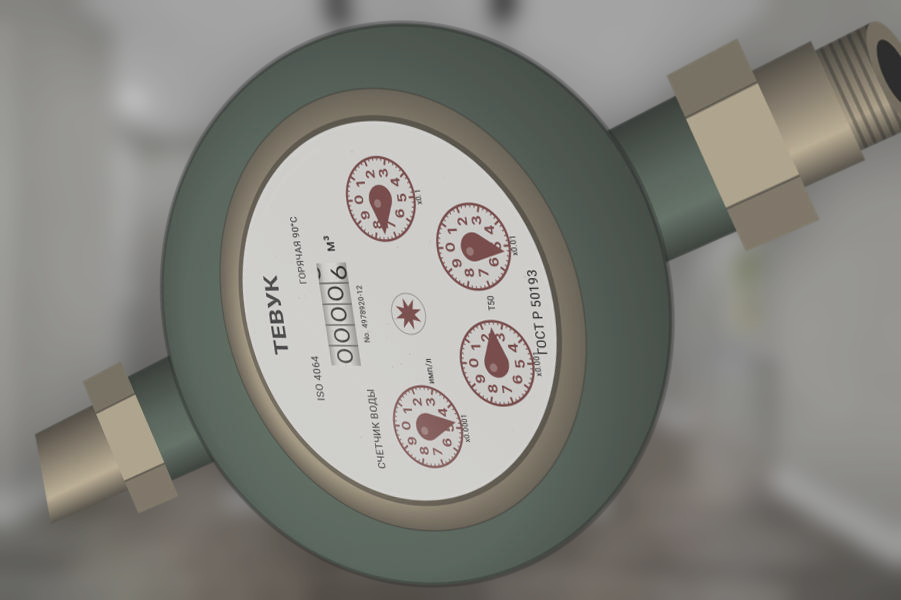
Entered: 5.7524; m³
